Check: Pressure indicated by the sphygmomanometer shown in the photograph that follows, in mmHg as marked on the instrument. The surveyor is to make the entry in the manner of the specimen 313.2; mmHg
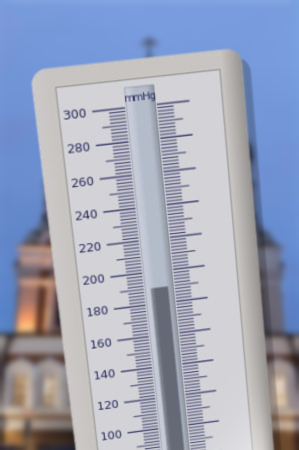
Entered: 190; mmHg
